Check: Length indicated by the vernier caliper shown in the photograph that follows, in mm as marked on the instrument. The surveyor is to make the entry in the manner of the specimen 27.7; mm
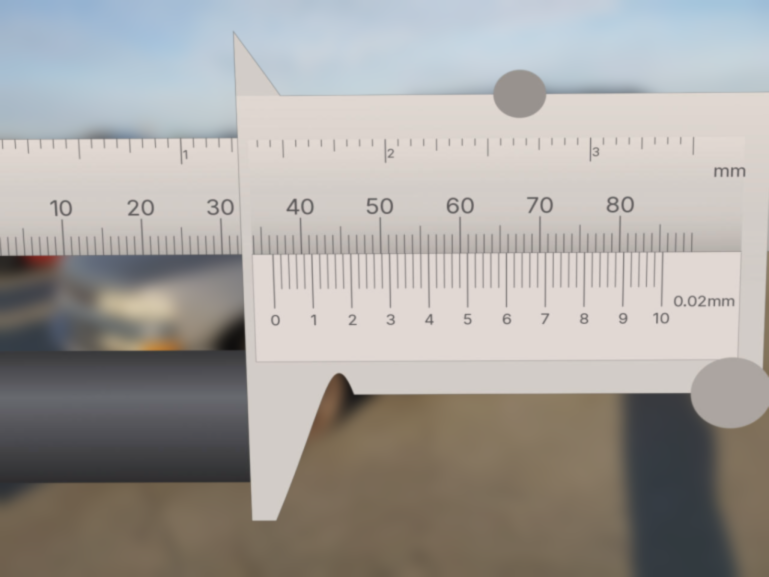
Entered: 36.4; mm
